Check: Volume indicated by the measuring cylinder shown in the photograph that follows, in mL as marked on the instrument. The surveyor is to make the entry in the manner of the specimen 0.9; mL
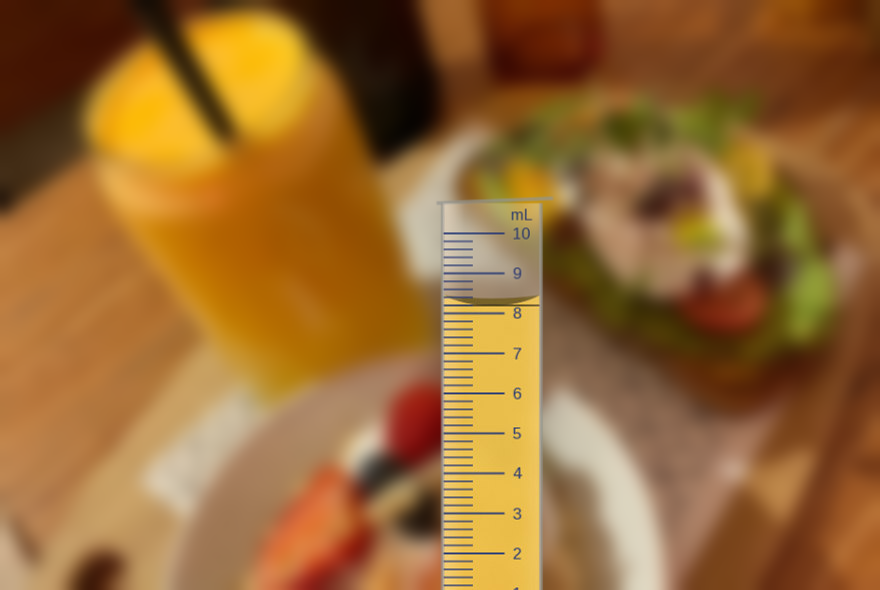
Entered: 8.2; mL
